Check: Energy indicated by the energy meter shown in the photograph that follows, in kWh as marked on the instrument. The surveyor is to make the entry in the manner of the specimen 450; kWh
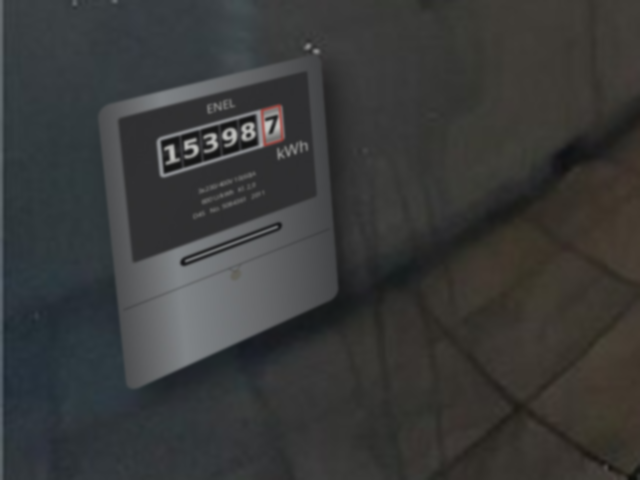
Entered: 15398.7; kWh
